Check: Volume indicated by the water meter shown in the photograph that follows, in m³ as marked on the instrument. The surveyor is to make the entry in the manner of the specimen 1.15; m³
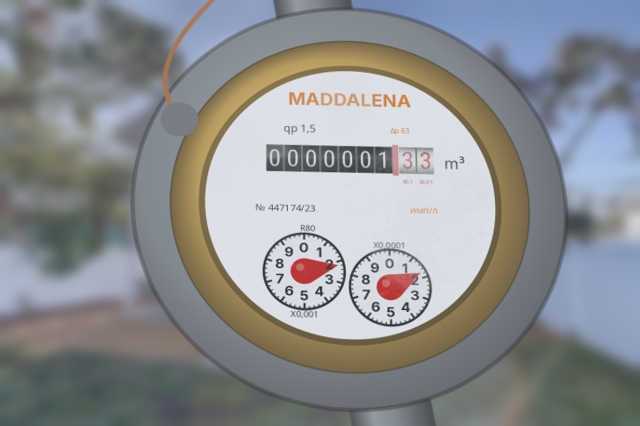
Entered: 1.3321; m³
